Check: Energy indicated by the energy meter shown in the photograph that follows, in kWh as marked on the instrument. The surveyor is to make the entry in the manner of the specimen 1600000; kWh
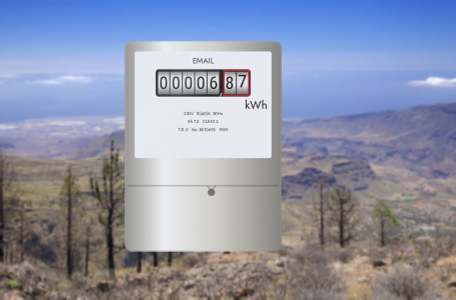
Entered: 6.87; kWh
